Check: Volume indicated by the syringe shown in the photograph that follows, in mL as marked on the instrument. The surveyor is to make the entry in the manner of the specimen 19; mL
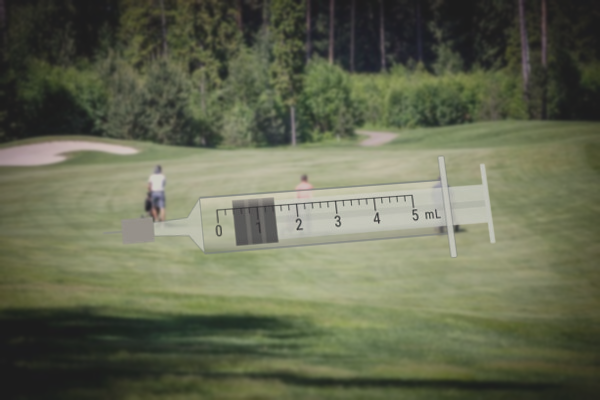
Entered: 0.4; mL
